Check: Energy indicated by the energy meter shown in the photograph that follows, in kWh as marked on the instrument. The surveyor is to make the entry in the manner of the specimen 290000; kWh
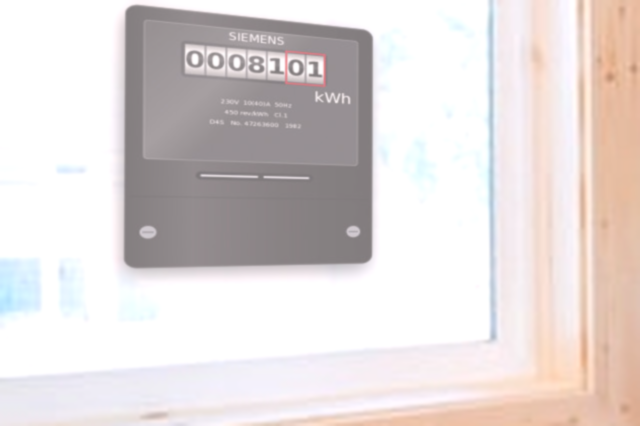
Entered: 81.01; kWh
